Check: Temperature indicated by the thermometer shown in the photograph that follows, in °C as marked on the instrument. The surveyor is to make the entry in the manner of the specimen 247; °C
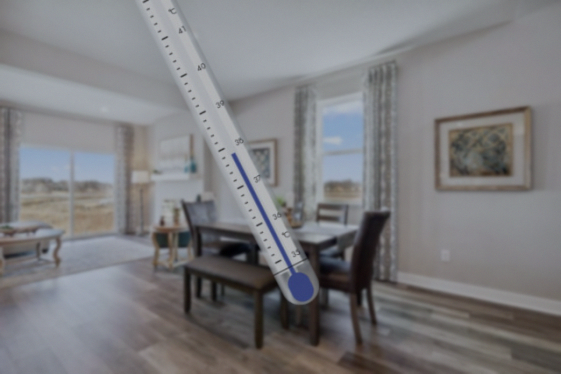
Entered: 37.8; °C
